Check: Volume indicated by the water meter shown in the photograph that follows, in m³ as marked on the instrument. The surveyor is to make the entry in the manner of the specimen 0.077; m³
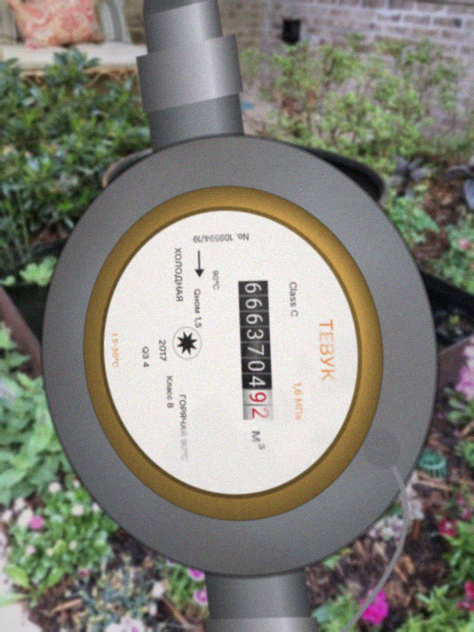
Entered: 6663704.92; m³
